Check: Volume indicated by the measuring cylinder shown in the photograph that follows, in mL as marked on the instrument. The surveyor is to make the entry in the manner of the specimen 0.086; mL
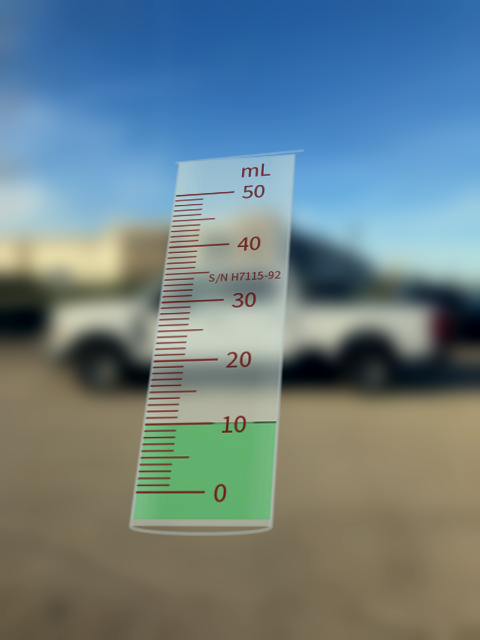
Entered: 10; mL
